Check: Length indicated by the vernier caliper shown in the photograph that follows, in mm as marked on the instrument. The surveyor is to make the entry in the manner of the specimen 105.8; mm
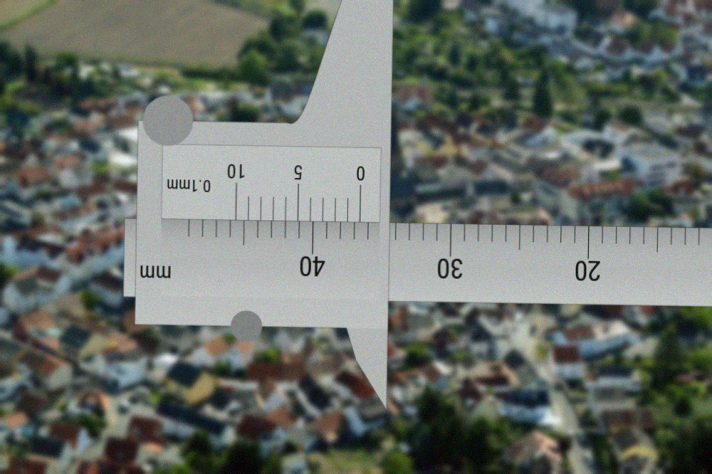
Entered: 36.6; mm
